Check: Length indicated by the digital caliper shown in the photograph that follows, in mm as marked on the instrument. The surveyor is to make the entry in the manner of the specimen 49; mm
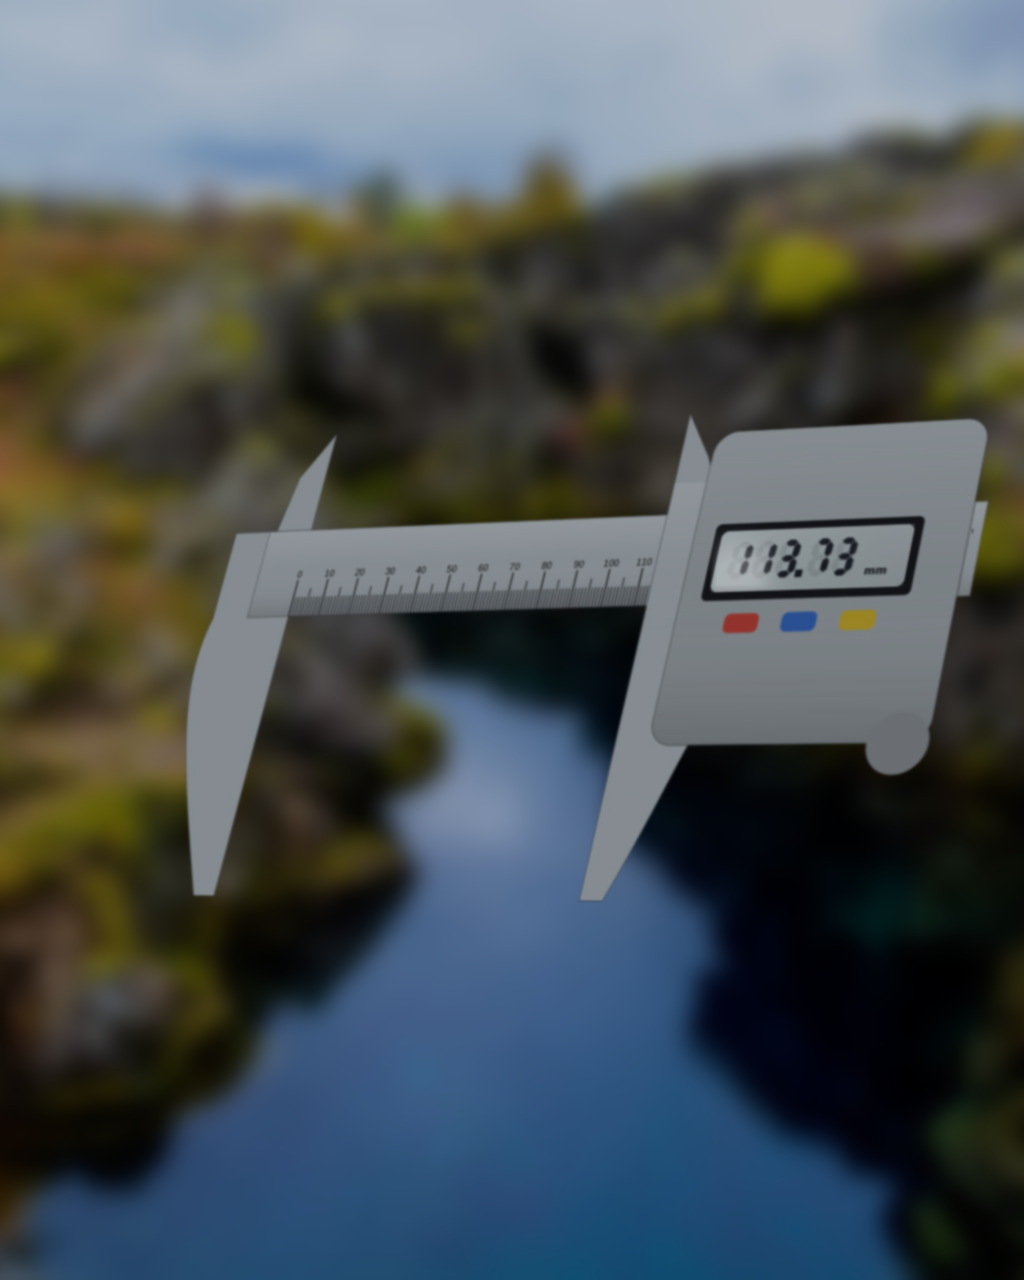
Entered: 113.73; mm
